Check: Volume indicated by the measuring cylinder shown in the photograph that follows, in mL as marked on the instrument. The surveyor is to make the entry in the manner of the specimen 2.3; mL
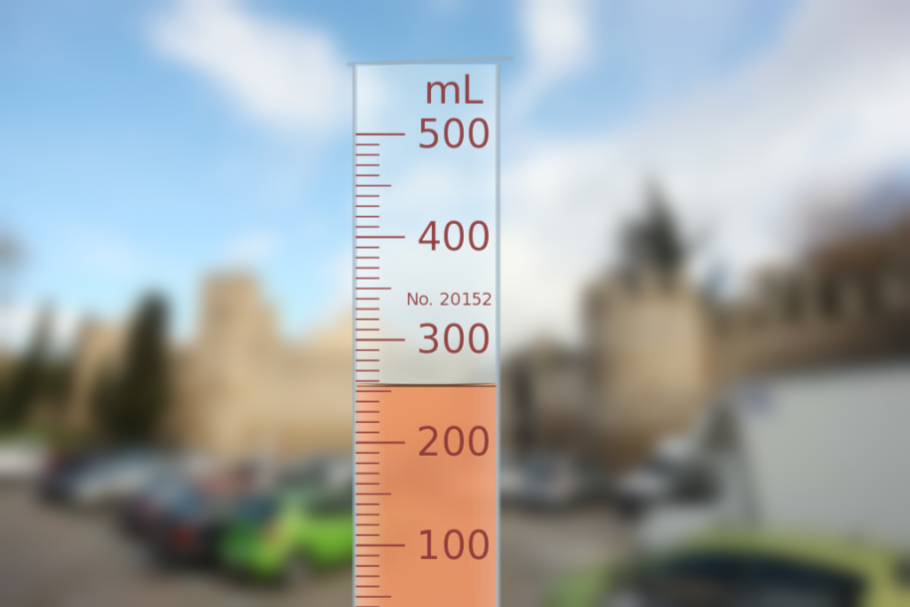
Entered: 255; mL
